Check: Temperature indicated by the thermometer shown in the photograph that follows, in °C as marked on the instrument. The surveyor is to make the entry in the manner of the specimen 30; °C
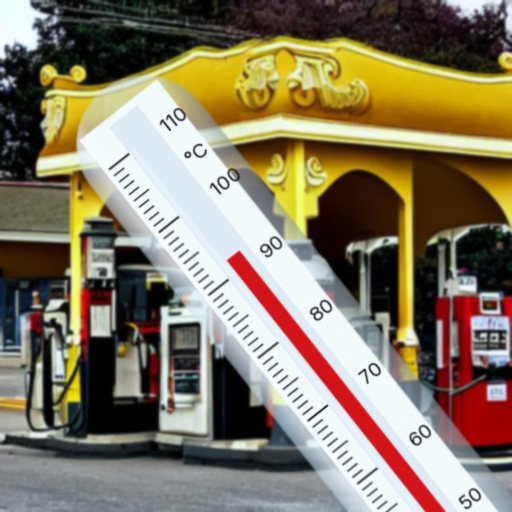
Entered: 92; °C
